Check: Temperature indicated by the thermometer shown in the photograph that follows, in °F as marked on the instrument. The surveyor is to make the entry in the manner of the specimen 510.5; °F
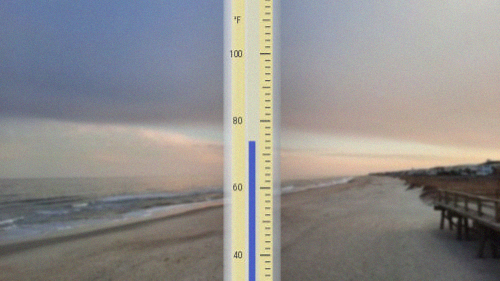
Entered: 74; °F
